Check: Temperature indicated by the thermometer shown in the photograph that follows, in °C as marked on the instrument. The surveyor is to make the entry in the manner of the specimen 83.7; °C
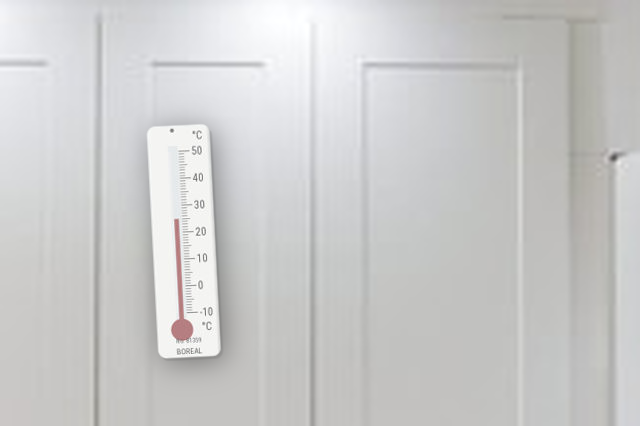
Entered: 25; °C
